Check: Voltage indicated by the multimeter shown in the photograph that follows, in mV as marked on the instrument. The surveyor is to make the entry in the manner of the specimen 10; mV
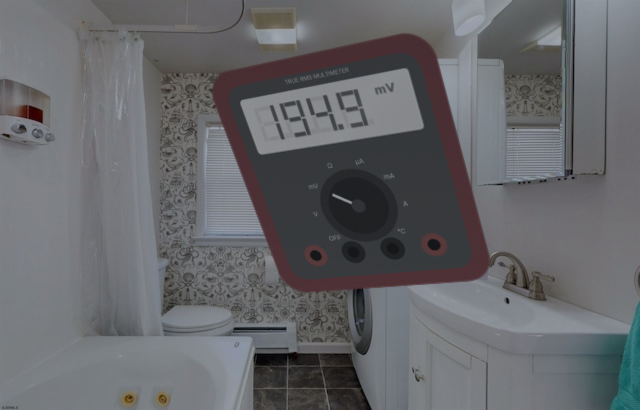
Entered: 194.9; mV
